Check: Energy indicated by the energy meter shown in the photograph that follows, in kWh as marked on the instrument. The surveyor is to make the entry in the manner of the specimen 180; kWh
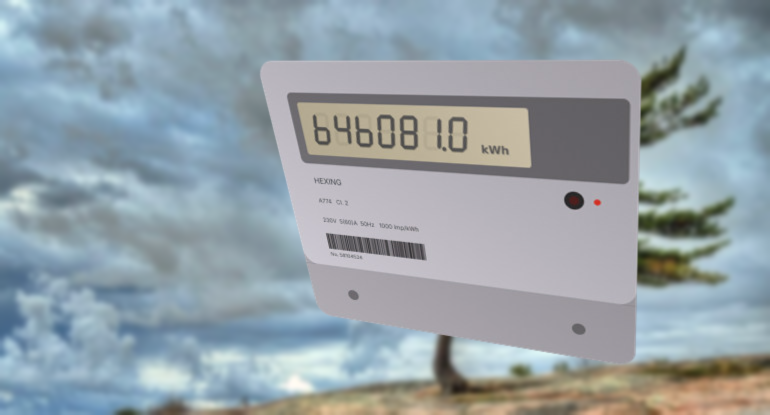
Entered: 646081.0; kWh
